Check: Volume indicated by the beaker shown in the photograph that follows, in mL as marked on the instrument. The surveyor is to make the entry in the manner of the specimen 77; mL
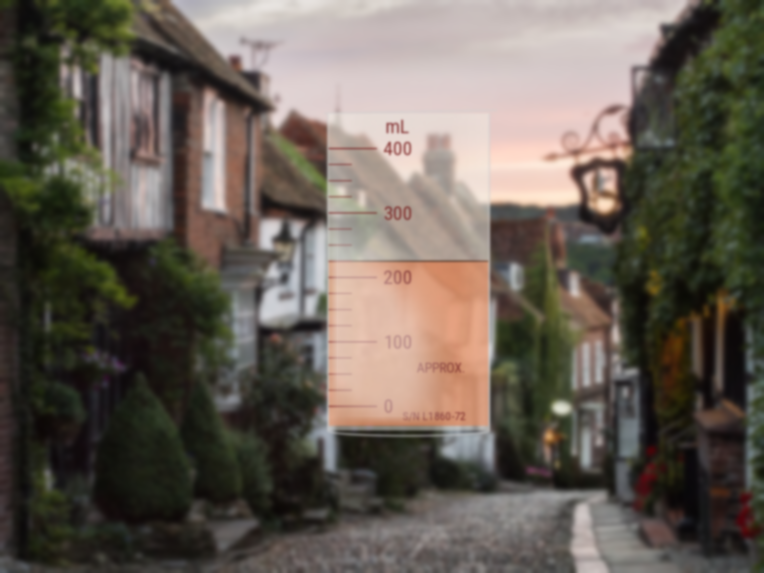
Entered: 225; mL
